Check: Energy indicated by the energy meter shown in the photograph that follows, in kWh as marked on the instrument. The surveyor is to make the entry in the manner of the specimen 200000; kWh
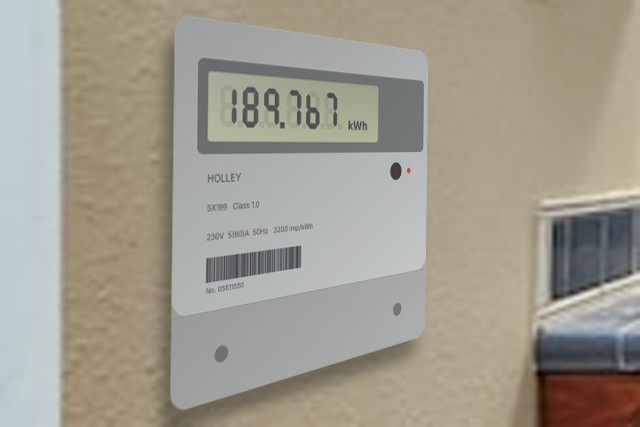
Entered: 189.767; kWh
